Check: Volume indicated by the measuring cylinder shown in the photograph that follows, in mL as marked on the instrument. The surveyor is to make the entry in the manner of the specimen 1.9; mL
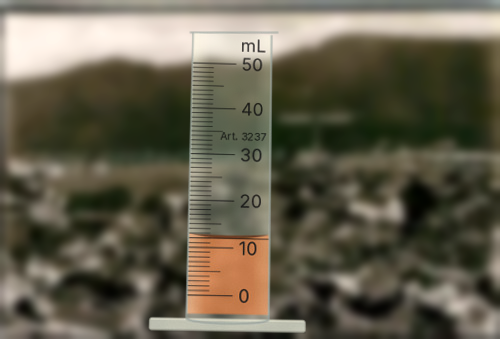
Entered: 12; mL
